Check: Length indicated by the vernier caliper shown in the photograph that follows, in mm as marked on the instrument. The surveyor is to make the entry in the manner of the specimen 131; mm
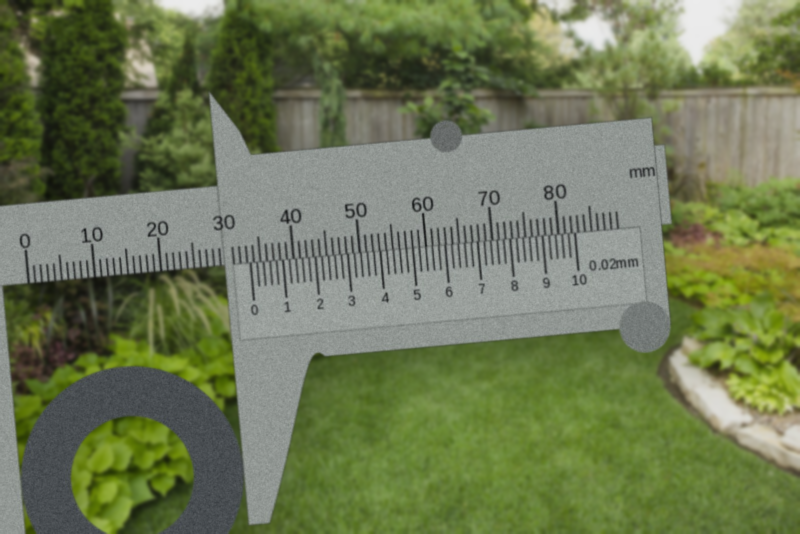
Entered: 33.5; mm
